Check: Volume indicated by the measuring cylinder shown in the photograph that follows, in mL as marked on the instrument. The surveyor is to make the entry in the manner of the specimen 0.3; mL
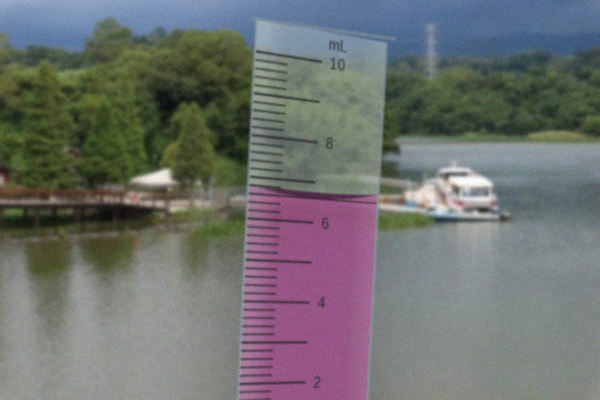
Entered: 6.6; mL
